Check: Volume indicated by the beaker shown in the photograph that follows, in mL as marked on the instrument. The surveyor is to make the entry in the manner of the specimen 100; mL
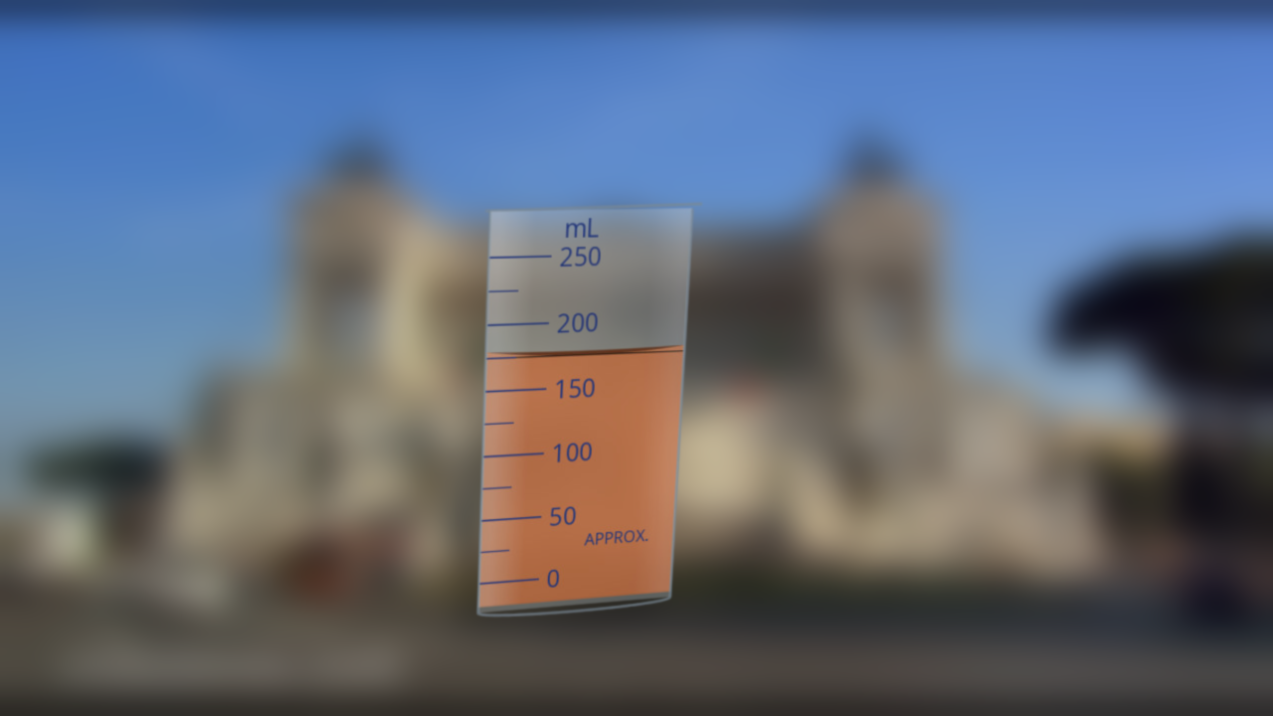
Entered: 175; mL
